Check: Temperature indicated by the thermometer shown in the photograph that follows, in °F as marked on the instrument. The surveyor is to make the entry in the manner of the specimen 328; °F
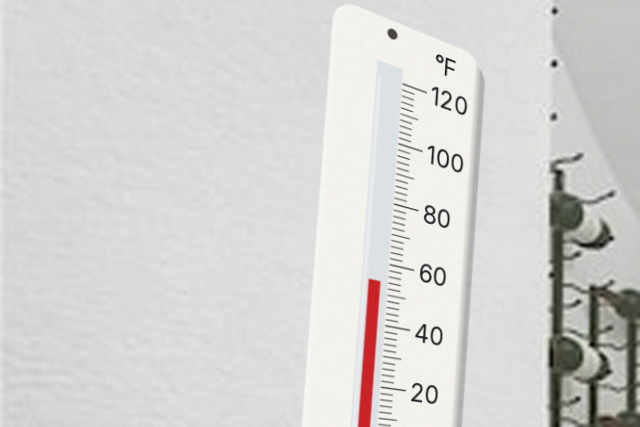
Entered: 54; °F
